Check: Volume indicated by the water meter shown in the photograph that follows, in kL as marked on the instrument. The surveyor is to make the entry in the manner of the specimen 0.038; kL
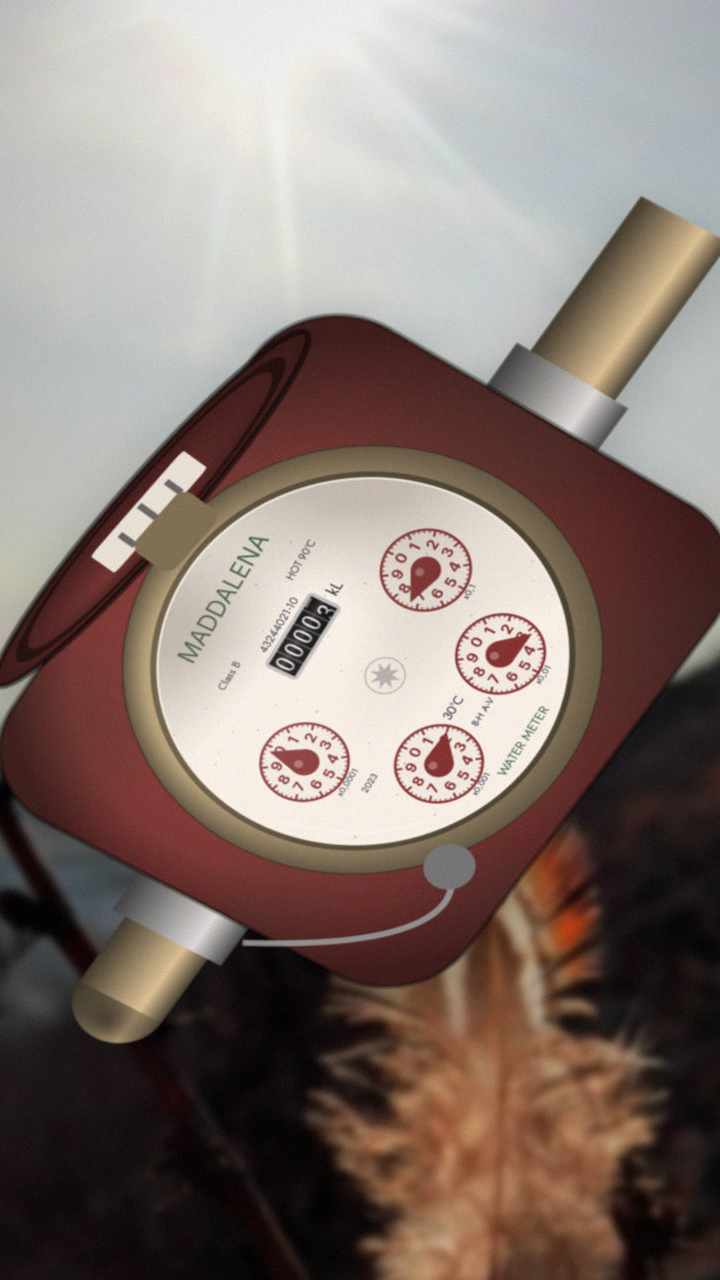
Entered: 2.7319; kL
